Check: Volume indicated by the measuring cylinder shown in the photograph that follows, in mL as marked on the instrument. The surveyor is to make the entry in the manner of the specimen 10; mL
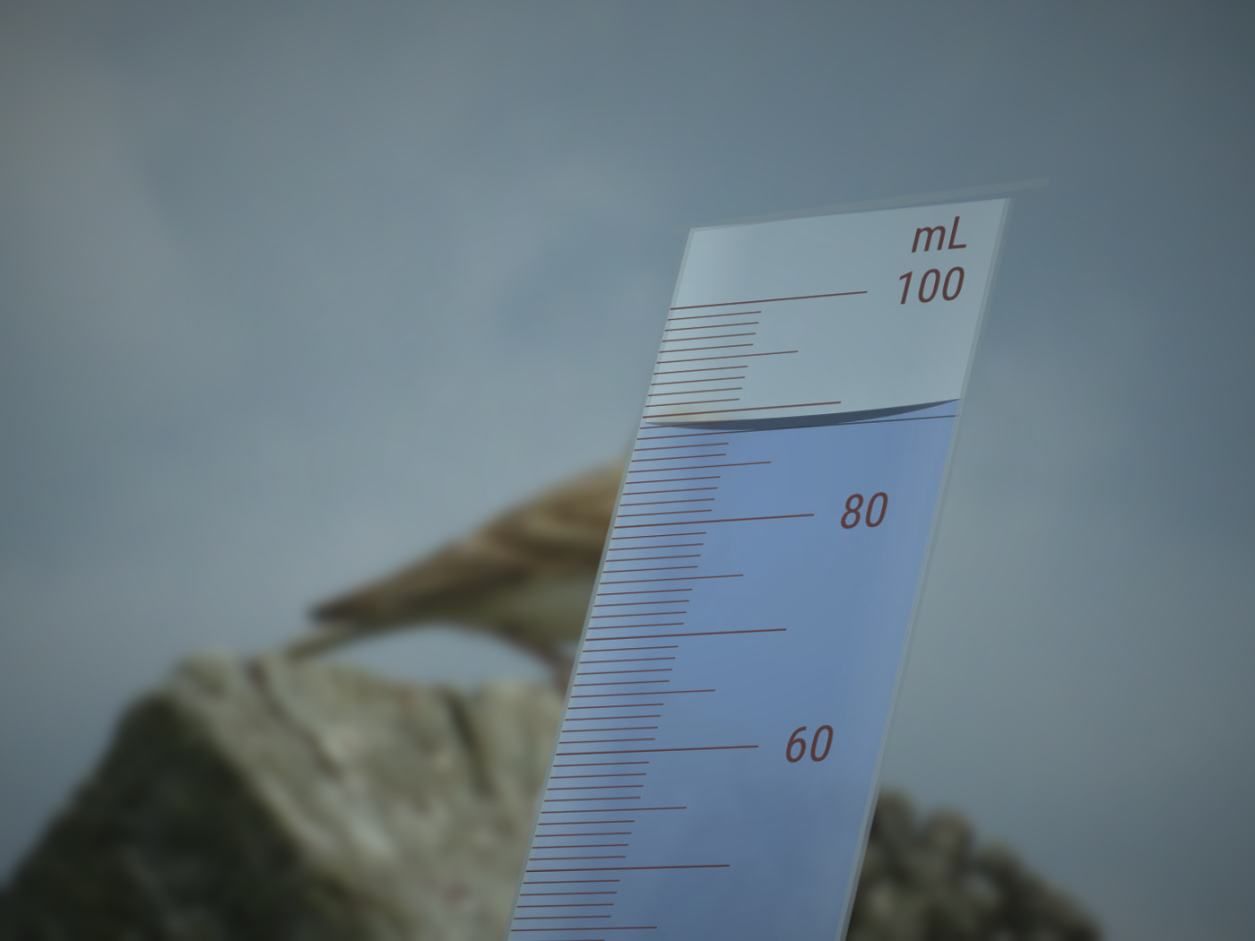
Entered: 88; mL
